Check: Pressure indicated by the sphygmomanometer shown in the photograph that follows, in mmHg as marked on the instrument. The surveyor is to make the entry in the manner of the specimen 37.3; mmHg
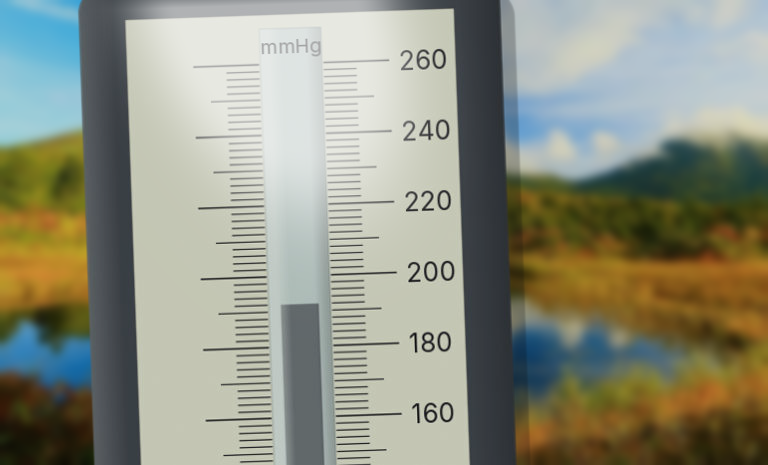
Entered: 192; mmHg
